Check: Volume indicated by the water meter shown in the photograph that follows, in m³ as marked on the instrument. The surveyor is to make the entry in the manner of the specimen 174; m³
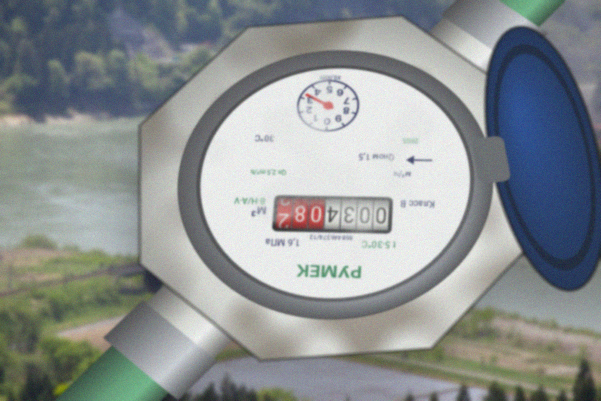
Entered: 34.0823; m³
